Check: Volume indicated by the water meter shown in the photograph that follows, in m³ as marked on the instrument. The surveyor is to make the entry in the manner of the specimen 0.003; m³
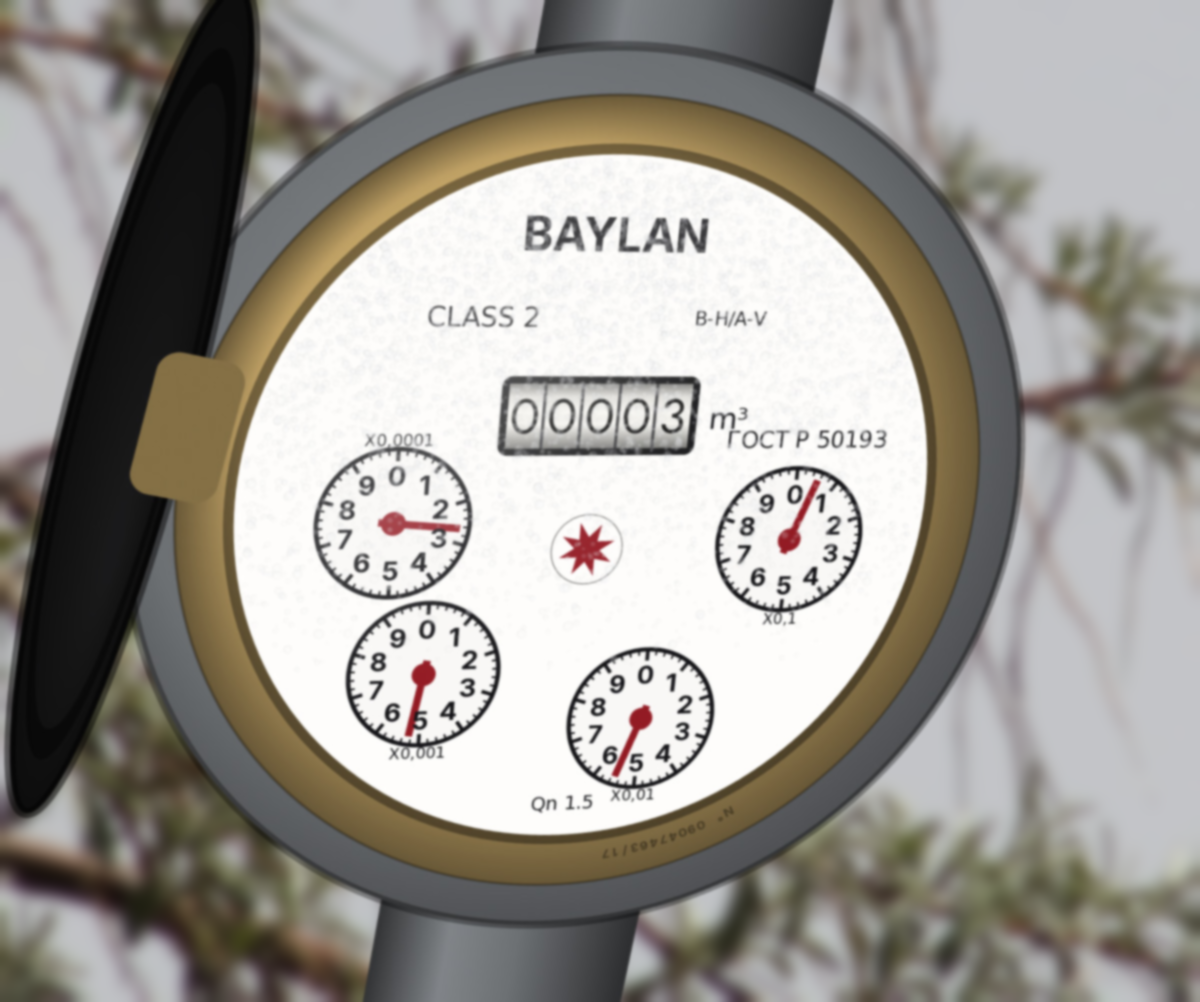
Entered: 3.0552; m³
